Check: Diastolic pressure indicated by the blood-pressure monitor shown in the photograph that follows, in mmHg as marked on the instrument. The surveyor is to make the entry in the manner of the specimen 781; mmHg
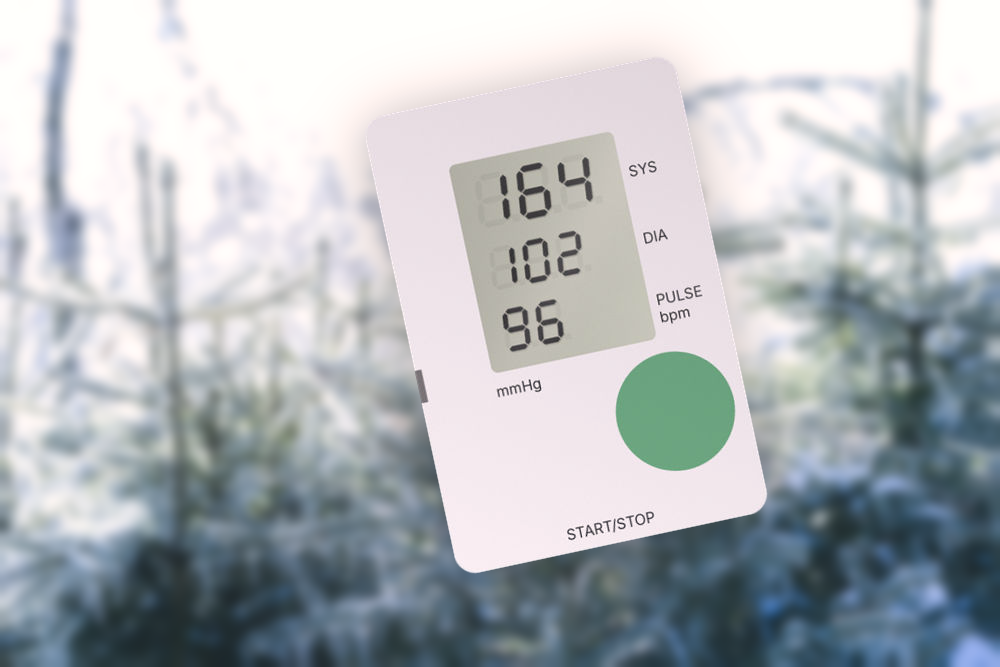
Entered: 102; mmHg
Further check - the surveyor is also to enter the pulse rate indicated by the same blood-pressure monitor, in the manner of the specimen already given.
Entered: 96; bpm
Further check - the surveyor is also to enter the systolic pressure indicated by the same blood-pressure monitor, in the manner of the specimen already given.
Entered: 164; mmHg
